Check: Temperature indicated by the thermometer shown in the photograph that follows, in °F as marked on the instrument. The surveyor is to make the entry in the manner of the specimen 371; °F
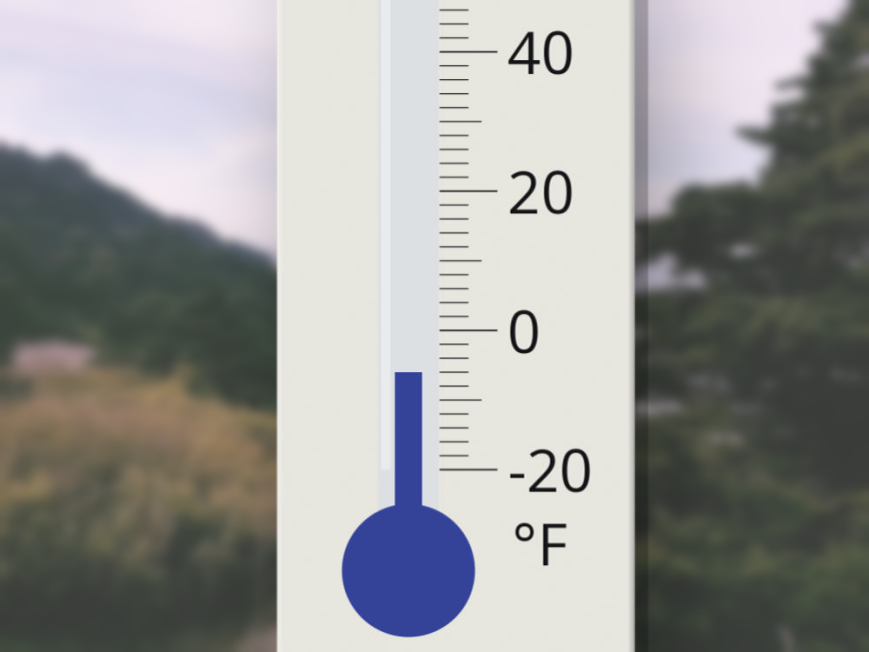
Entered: -6; °F
